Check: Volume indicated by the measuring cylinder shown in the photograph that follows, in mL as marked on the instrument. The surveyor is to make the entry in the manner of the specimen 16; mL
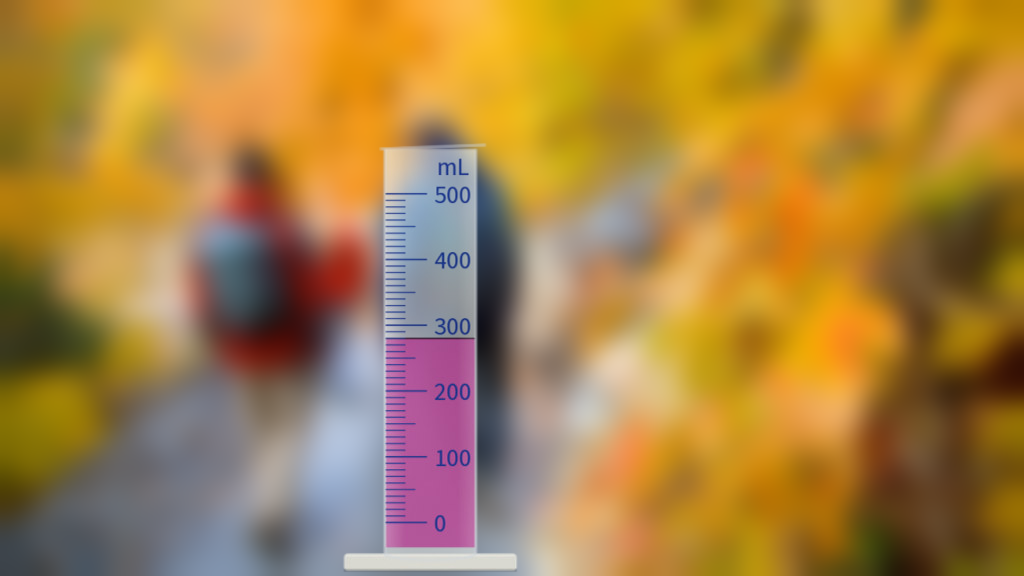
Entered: 280; mL
